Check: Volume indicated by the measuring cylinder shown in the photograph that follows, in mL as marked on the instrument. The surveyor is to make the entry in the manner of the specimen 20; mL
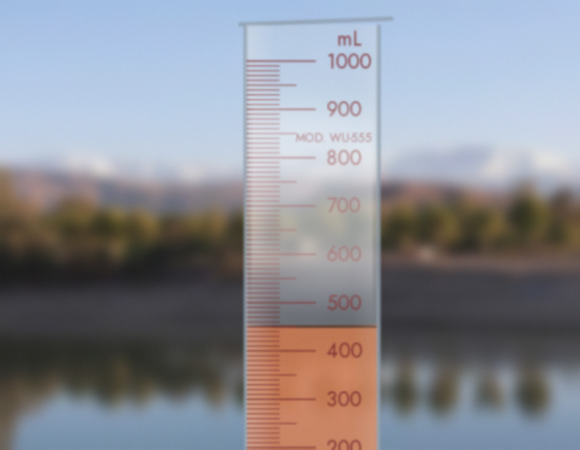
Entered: 450; mL
